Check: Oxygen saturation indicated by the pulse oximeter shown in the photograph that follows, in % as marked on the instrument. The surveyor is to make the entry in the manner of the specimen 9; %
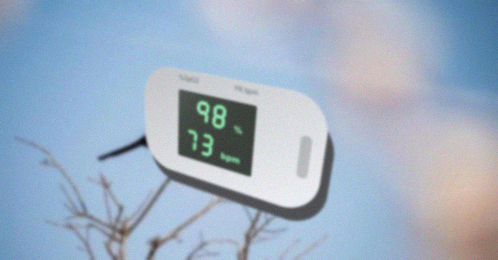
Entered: 98; %
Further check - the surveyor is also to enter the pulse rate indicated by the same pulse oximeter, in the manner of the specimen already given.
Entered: 73; bpm
